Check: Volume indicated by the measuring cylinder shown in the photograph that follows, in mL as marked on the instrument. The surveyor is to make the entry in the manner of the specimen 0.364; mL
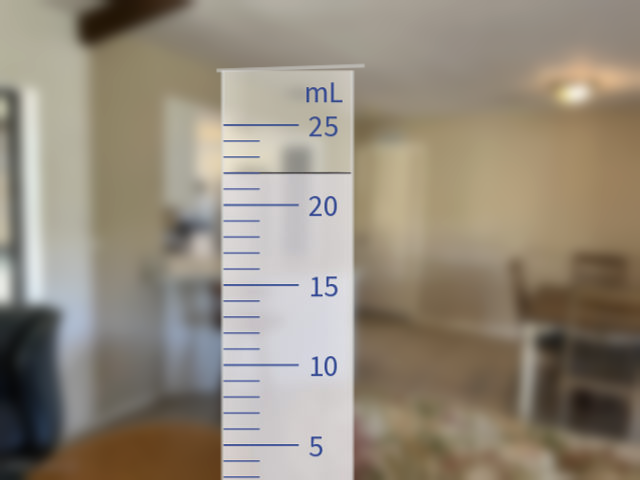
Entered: 22; mL
